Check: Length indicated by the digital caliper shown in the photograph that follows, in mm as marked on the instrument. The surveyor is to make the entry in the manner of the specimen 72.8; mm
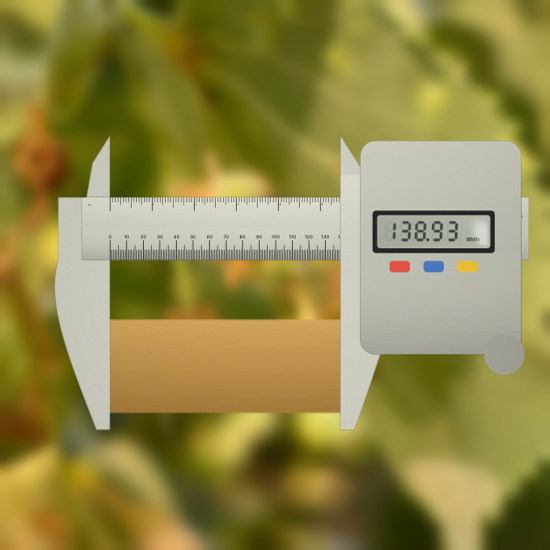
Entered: 138.93; mm
